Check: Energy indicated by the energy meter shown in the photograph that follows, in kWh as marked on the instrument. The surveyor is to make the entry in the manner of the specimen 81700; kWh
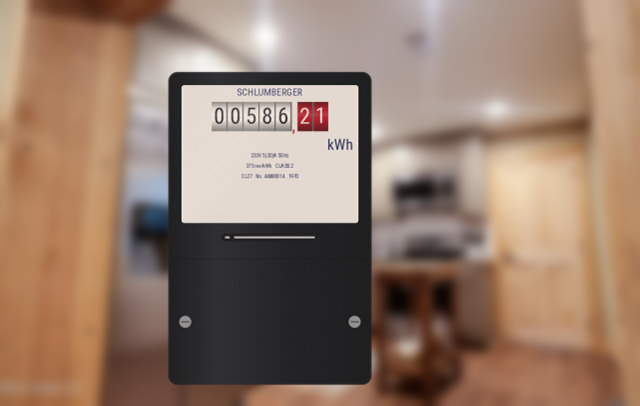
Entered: 586.21; kWh
